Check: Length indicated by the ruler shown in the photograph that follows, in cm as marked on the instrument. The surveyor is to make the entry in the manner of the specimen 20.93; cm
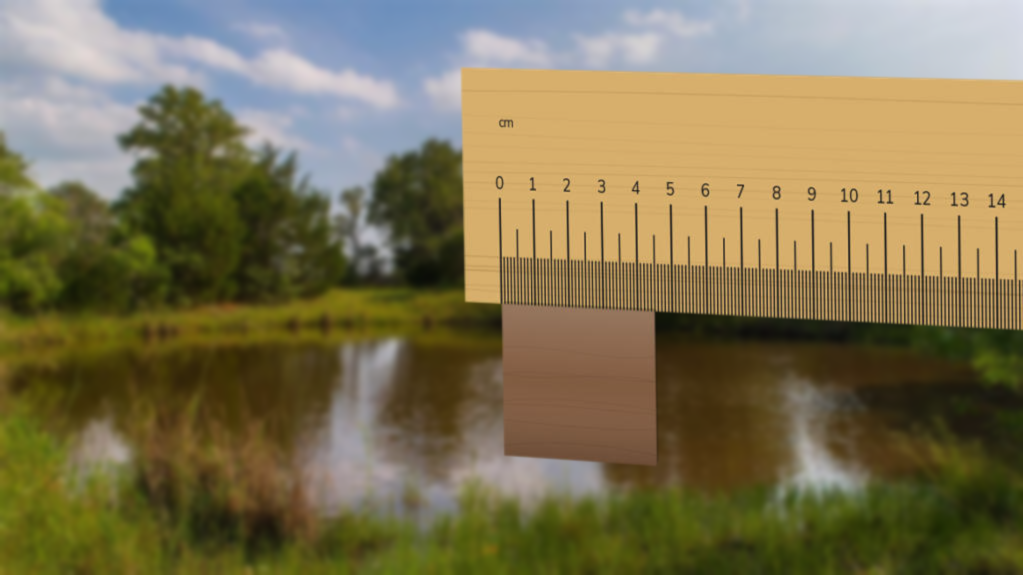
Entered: 4.5; cm
